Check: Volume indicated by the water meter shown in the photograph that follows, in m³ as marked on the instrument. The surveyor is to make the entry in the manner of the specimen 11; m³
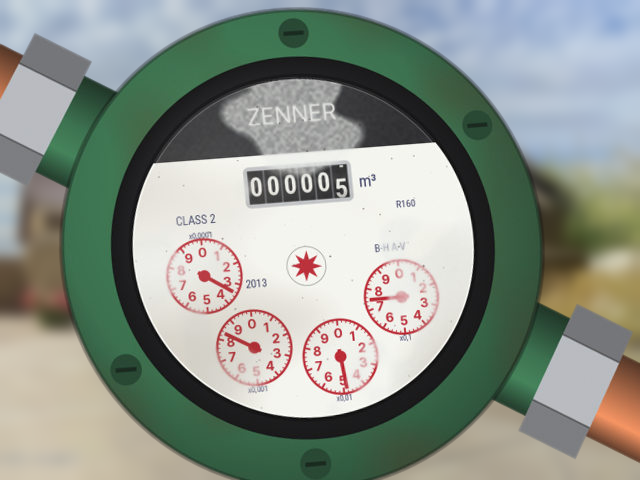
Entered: 4.7483; m³
